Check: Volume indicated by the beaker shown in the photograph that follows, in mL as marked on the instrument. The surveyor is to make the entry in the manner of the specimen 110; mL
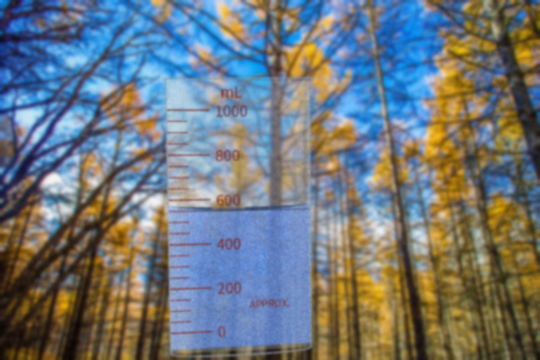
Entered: 550; mL
